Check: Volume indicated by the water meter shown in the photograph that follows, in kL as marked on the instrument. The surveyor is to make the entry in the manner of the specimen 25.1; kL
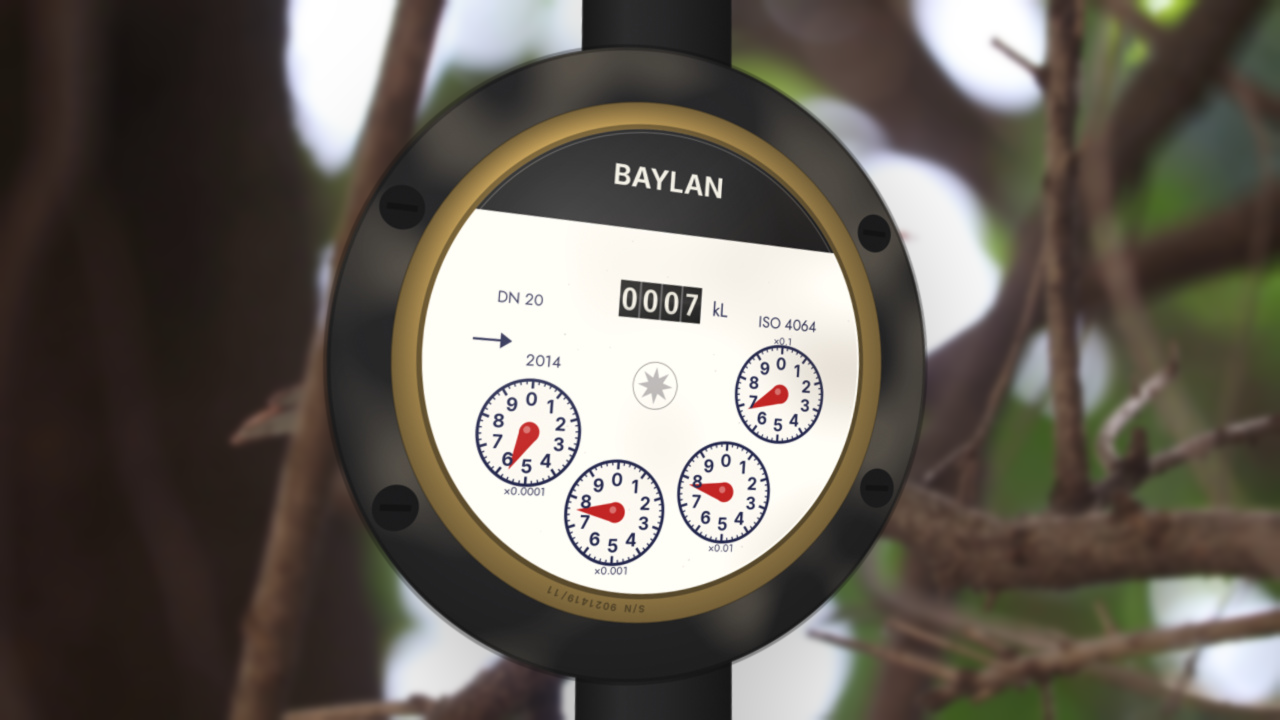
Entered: 7.6775; kL
